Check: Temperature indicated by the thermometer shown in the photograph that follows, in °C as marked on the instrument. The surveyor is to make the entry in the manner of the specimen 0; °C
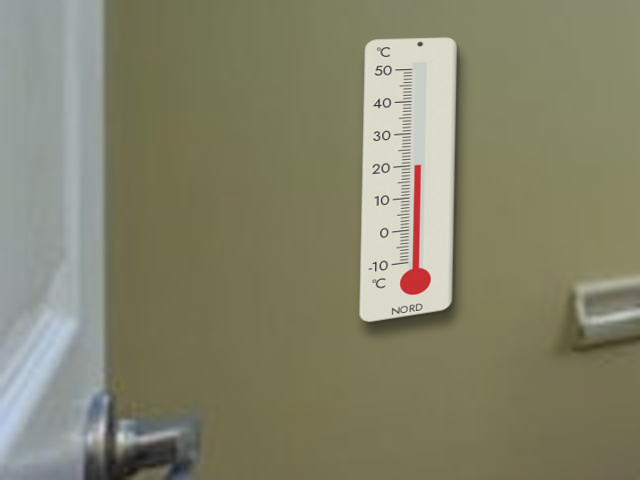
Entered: 20; °C
